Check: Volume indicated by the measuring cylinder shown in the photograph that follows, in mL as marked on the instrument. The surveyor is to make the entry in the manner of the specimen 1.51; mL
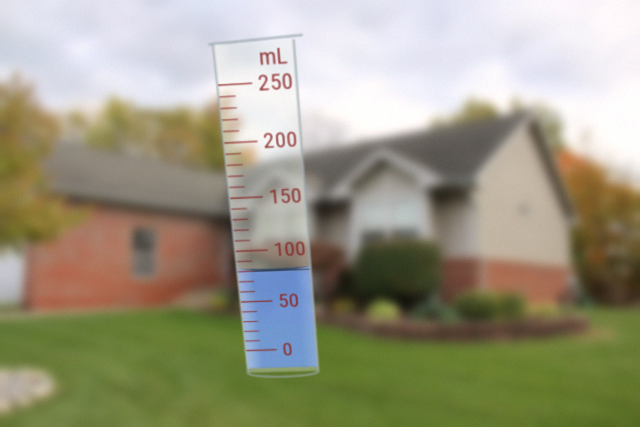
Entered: 80; mL
